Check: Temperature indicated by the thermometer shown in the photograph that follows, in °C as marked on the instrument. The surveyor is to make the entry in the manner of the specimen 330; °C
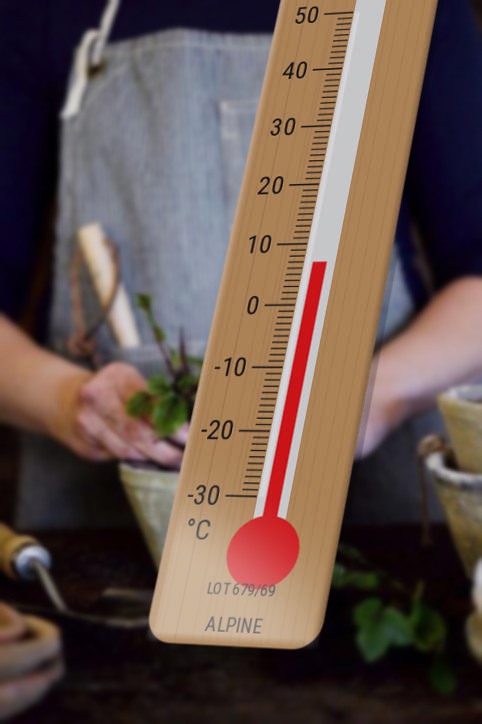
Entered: 7; °C
